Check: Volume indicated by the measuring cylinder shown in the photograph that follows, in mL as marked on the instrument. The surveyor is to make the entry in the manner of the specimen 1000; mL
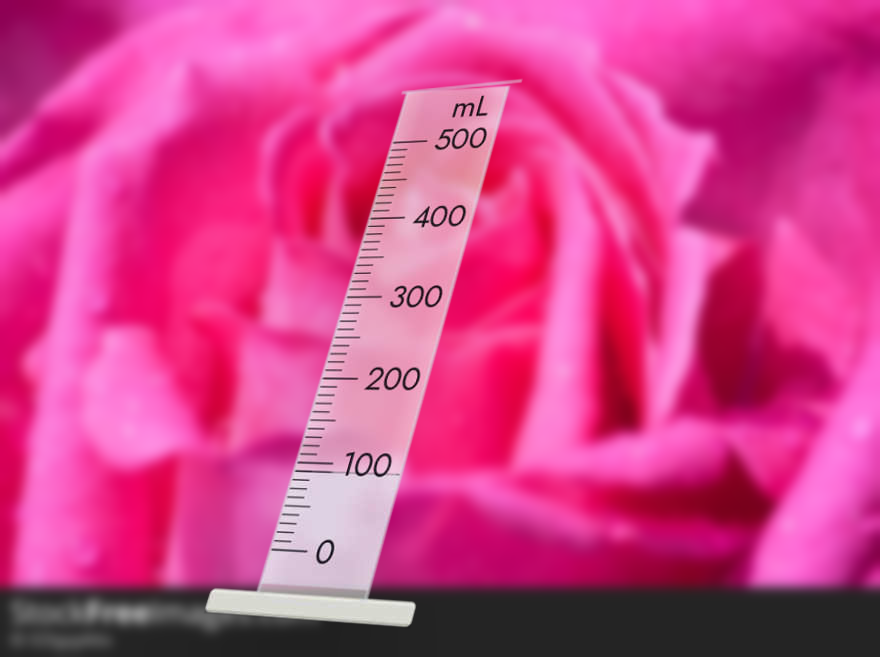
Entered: 90; mL
